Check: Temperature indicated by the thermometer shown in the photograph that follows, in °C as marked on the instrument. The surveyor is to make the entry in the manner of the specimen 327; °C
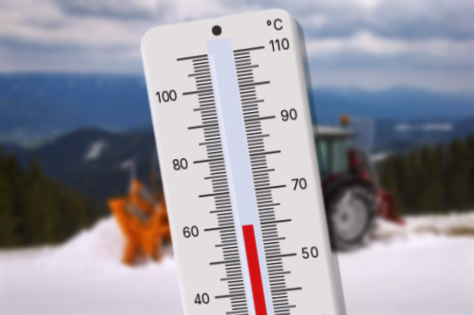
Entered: 60; °C
